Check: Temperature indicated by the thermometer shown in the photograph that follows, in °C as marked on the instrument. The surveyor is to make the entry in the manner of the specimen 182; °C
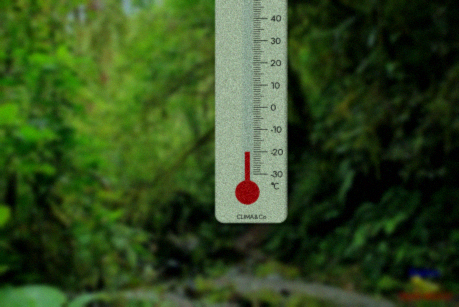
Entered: -20; °C
